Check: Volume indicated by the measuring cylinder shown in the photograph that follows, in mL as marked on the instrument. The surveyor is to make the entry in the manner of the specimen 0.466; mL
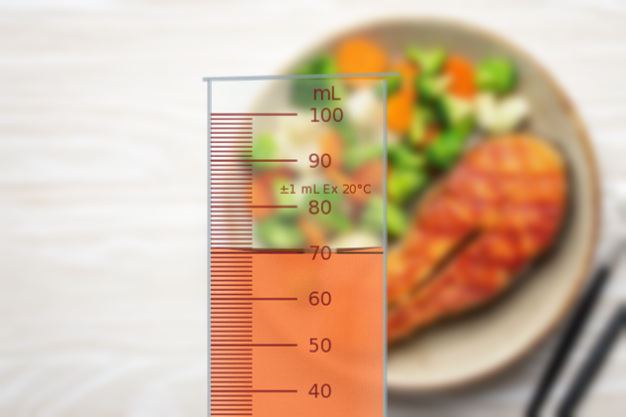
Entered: 70; mL
